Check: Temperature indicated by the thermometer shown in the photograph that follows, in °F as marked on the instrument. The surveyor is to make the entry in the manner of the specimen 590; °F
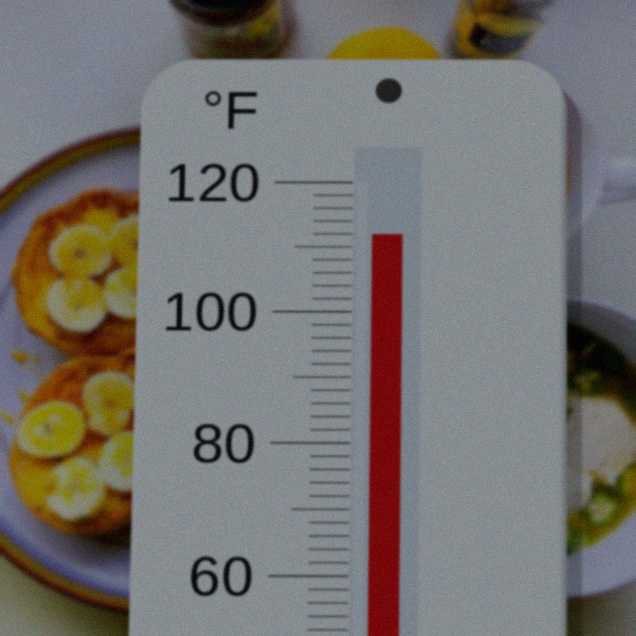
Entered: 112; °F
